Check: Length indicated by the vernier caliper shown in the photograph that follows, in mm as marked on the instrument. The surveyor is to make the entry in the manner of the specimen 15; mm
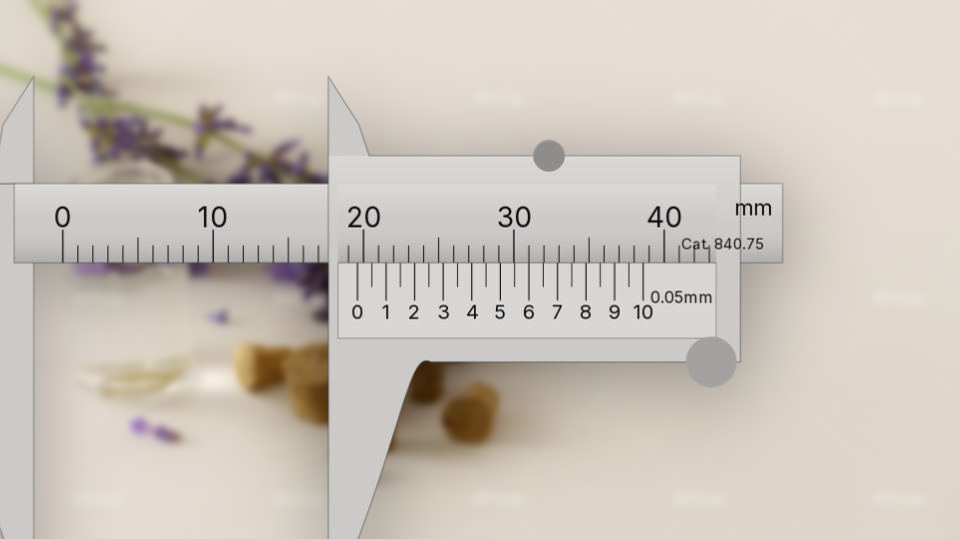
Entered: 19.6; mm
